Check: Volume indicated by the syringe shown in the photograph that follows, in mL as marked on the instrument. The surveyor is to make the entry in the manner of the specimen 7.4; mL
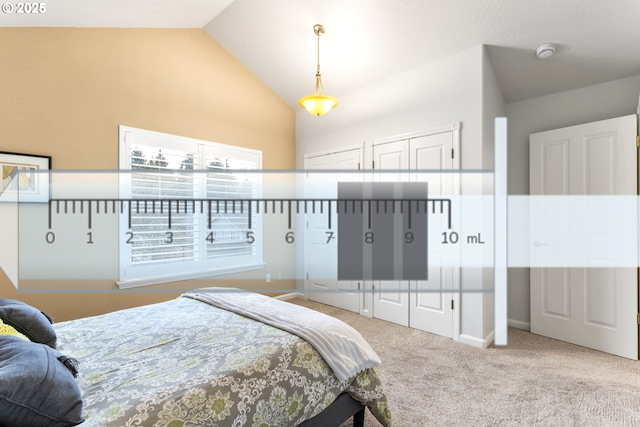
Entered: 7.2; mL
